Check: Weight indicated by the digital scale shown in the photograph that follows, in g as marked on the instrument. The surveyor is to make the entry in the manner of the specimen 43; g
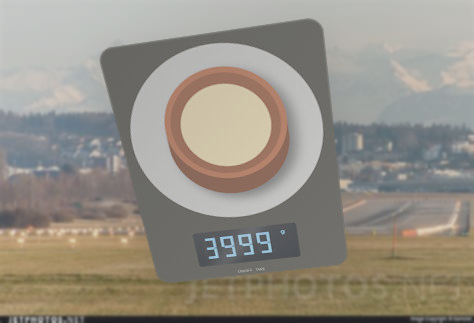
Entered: 3999; g
